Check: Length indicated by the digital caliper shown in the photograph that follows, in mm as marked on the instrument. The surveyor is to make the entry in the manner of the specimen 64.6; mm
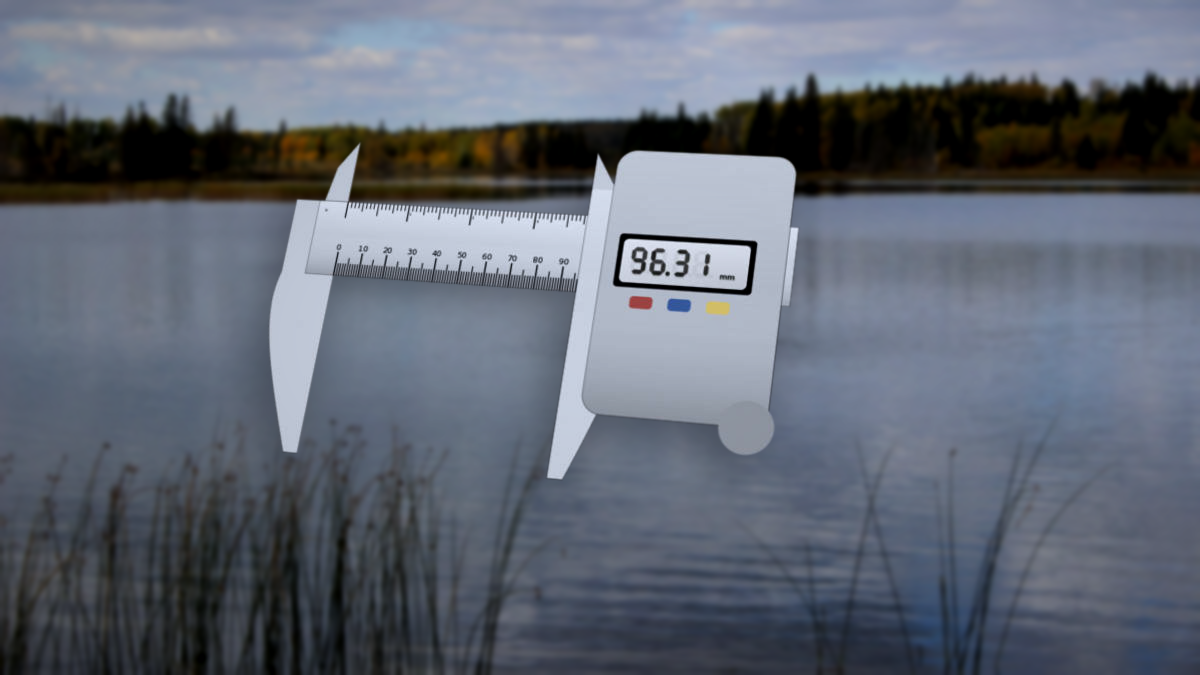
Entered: 96.31; mm
